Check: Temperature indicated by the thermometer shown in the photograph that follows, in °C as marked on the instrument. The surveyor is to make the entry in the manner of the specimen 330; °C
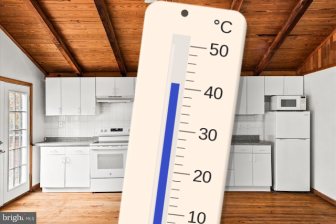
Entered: 41; °C
